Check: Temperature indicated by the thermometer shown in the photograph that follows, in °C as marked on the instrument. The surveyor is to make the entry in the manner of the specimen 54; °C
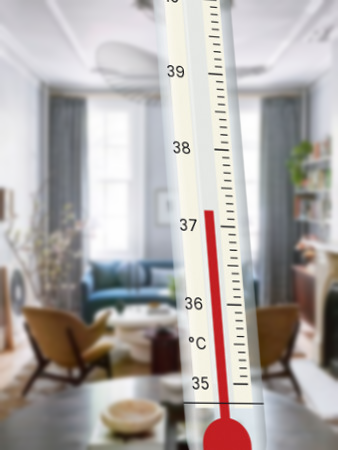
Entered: 37.2; °C
